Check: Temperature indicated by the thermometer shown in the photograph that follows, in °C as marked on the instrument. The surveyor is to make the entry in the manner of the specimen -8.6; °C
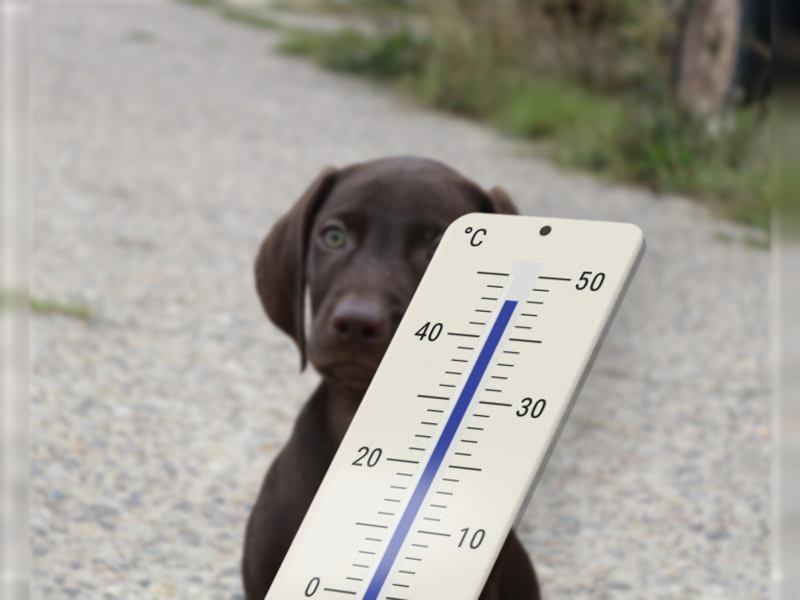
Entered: 46; °C
